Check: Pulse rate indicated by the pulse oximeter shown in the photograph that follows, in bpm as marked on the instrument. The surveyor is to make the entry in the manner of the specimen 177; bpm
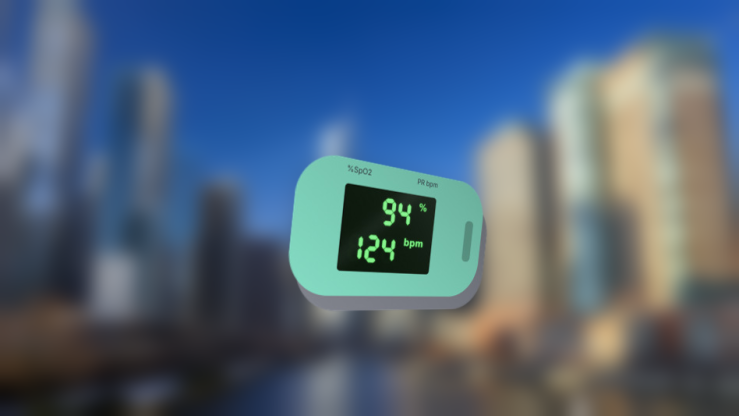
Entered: 124; bpm
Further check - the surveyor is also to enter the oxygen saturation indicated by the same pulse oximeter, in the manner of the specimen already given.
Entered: 94; %
